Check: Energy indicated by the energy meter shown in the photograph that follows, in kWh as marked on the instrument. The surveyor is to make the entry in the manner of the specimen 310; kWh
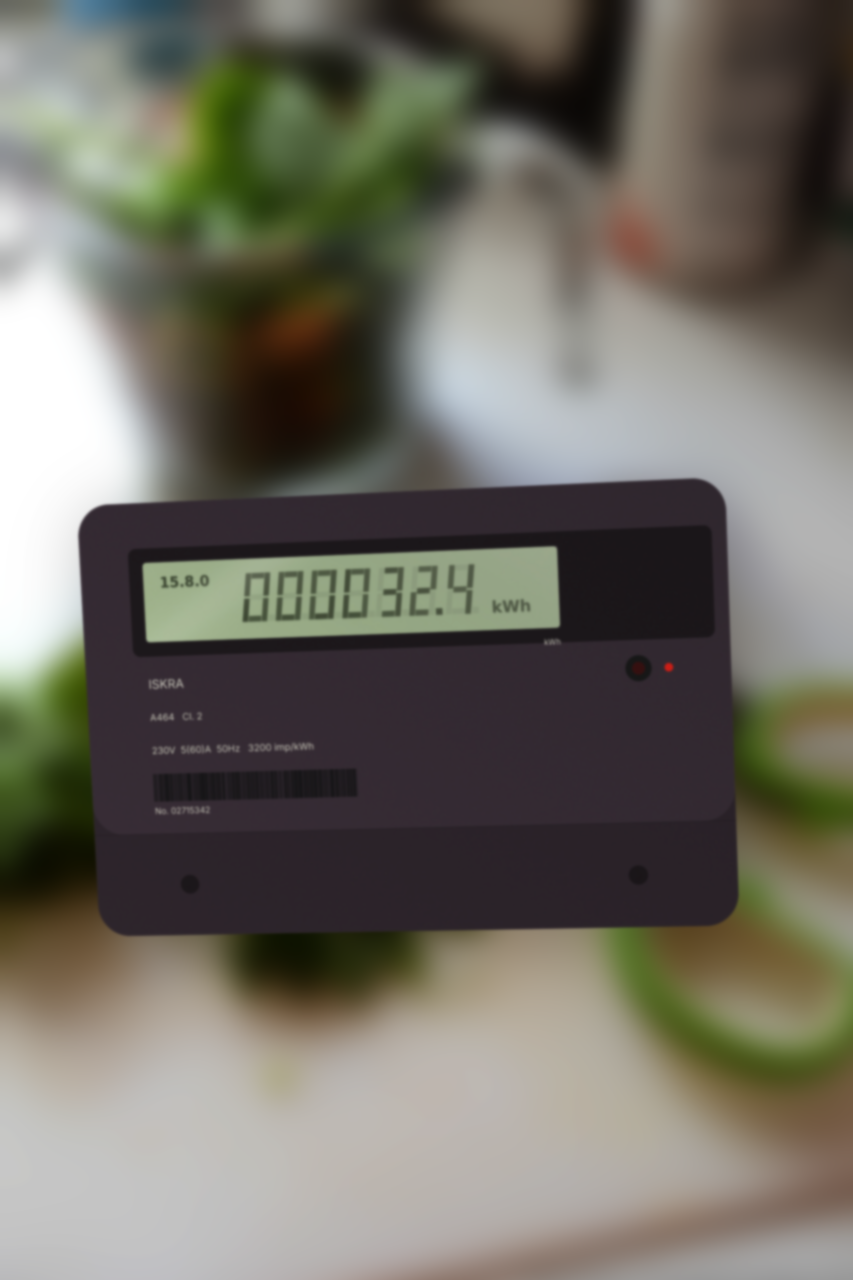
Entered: 32.4; kWh
